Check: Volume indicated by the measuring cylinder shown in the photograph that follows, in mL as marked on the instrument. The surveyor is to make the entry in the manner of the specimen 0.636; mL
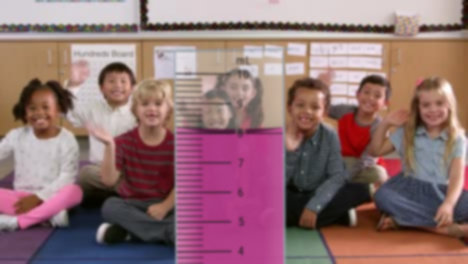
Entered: 8; mL
